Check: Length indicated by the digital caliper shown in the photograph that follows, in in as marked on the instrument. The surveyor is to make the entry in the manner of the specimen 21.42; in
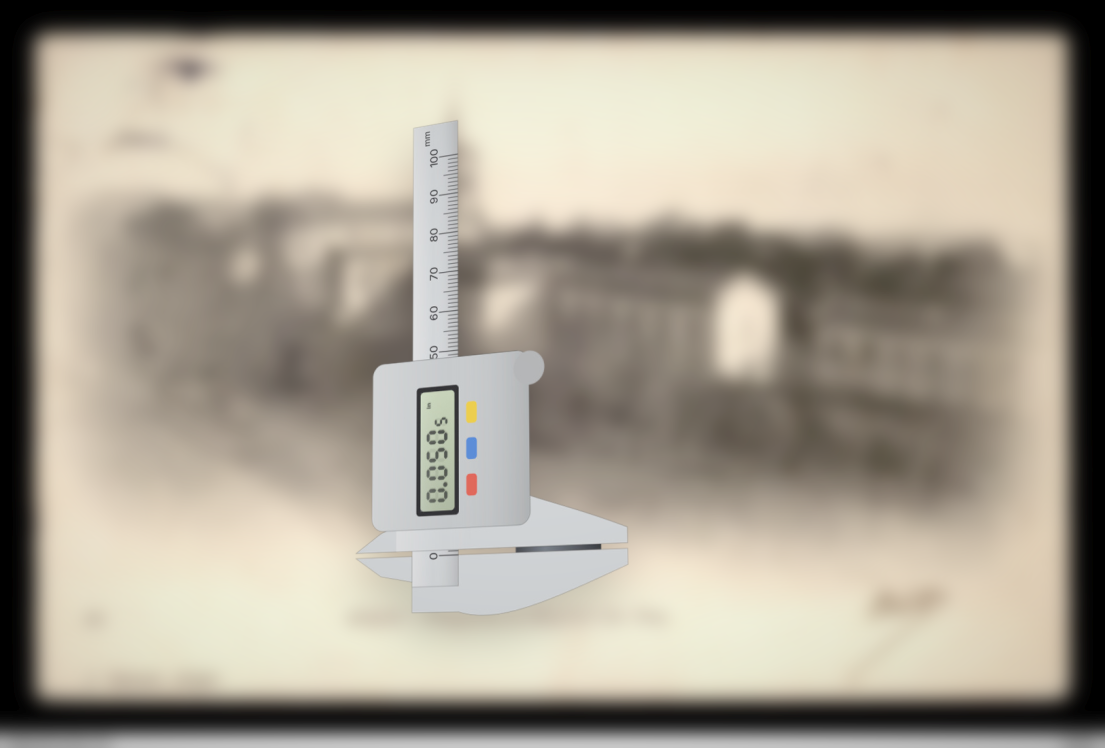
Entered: 0.0505; in
